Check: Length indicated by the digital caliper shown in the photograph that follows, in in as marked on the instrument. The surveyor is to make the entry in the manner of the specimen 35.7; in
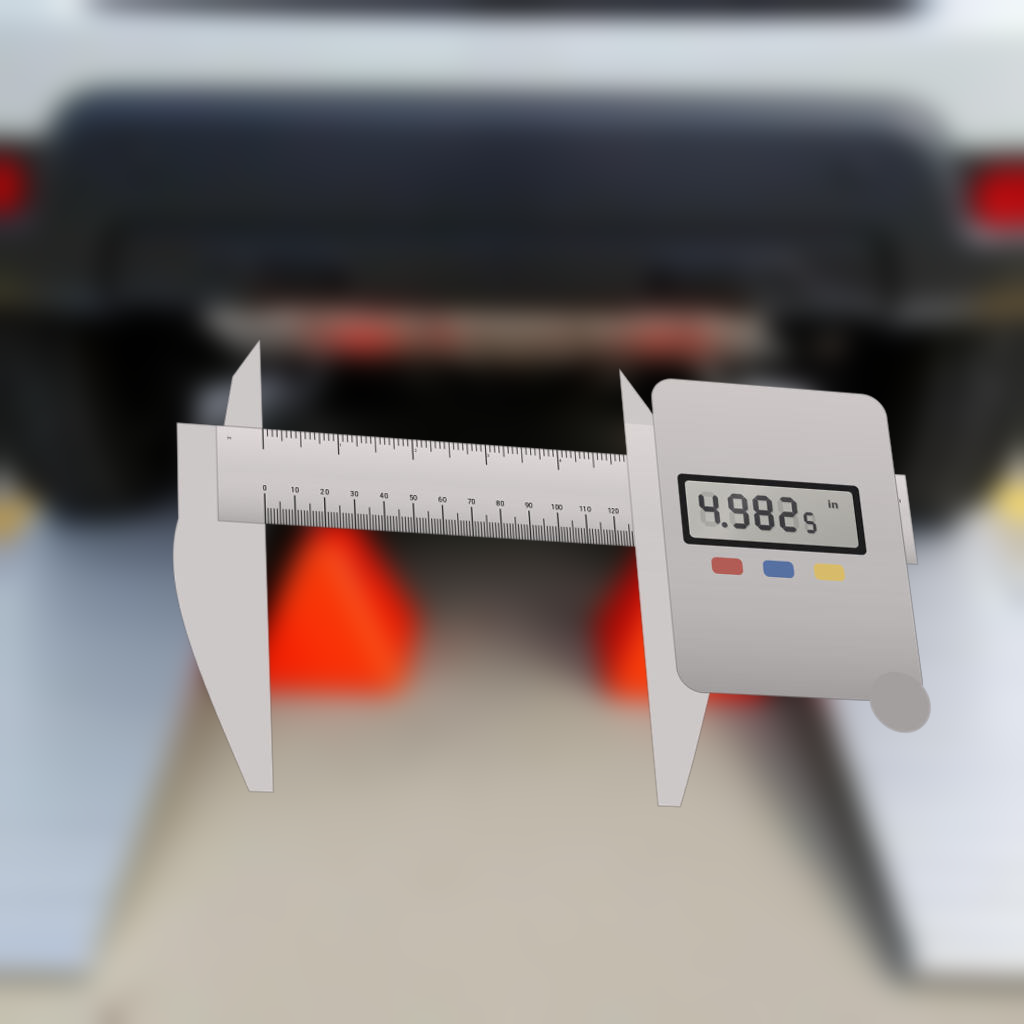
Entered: 4.9825; in
